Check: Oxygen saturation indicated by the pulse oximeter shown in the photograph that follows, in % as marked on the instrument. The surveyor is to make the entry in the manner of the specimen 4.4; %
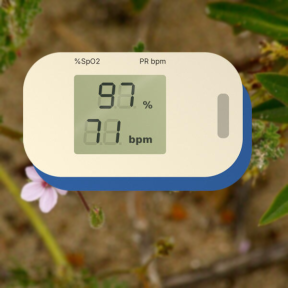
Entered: 97; %
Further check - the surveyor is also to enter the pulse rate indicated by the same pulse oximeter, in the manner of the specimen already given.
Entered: 71; bpm
